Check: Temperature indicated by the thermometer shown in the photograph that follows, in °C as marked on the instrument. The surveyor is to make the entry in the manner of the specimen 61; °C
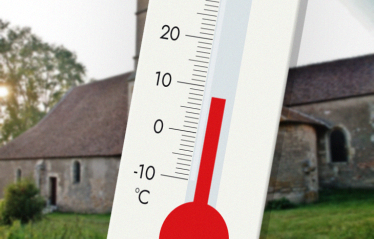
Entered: 8; °C
